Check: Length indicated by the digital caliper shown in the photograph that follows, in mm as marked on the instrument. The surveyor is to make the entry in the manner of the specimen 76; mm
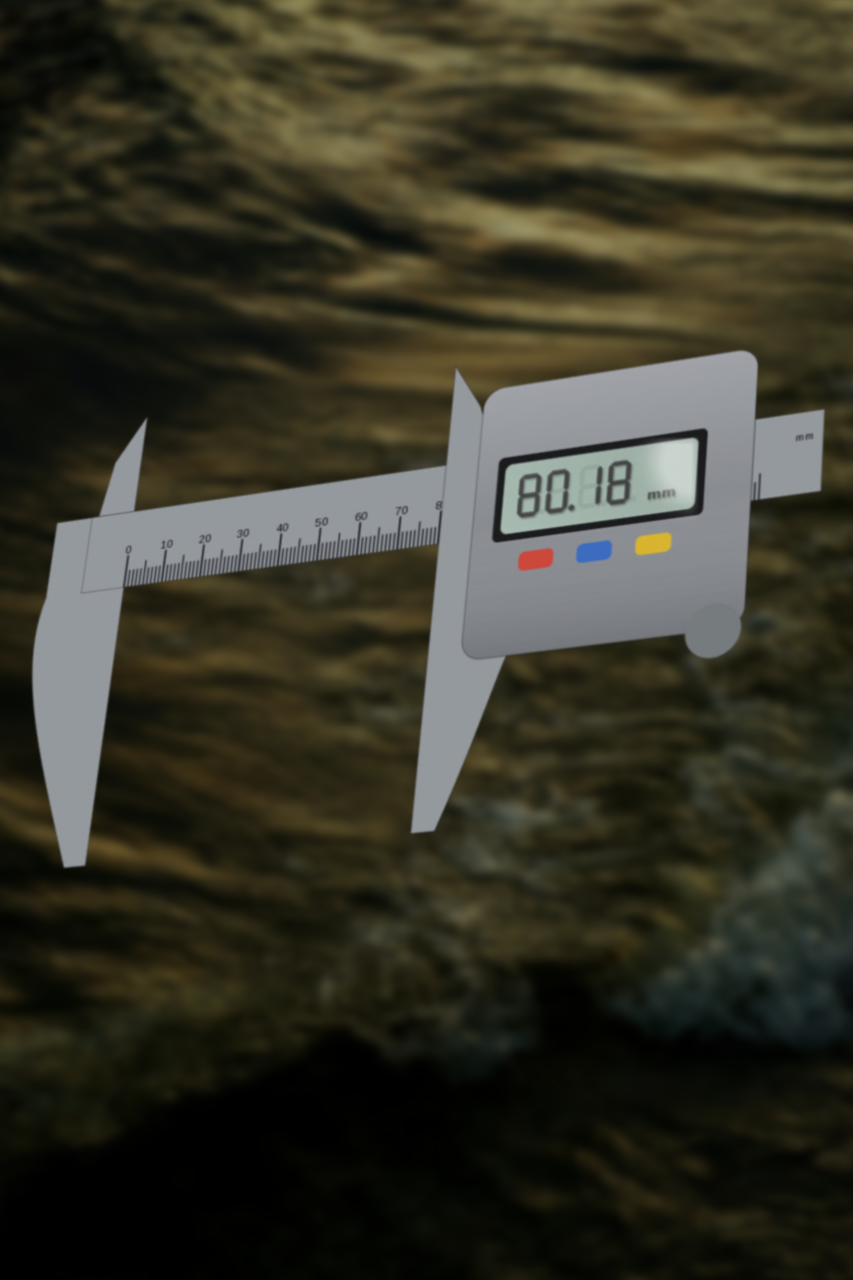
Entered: 80.18; mm
